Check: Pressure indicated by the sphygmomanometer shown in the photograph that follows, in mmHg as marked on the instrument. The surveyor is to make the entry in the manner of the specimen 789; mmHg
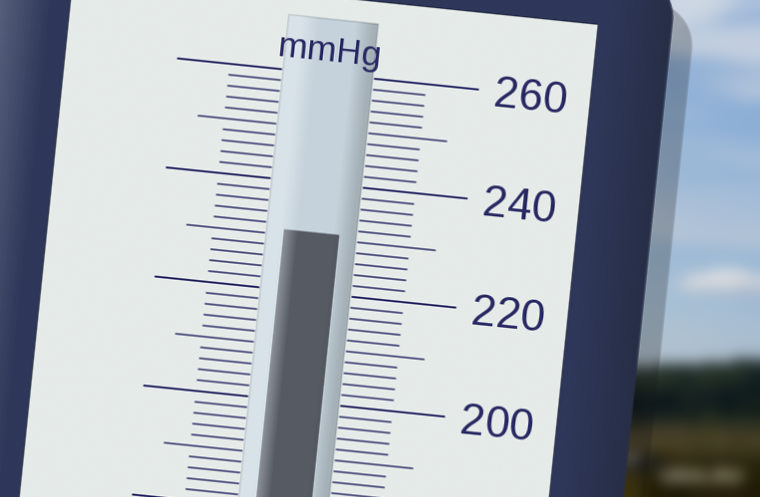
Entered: 231; mmHg
